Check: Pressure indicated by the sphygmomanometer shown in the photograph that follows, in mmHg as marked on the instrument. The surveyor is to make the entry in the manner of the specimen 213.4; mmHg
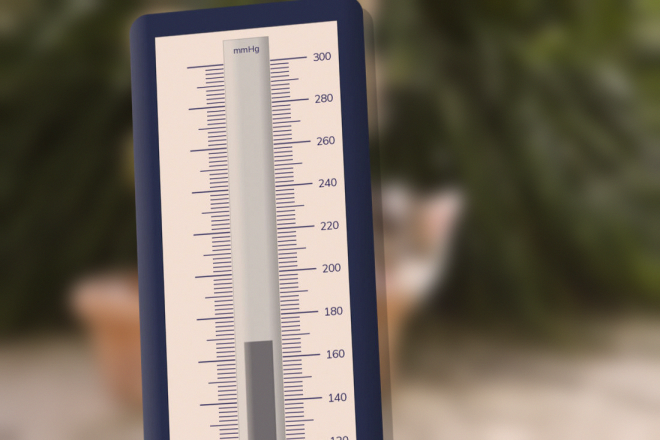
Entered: 168; mmHg
